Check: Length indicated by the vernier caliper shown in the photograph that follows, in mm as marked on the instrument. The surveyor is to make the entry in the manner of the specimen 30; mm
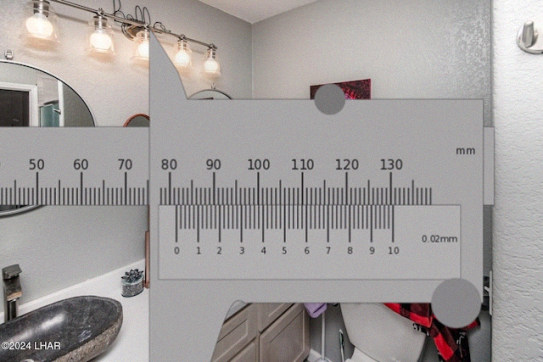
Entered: 81.5; mm
